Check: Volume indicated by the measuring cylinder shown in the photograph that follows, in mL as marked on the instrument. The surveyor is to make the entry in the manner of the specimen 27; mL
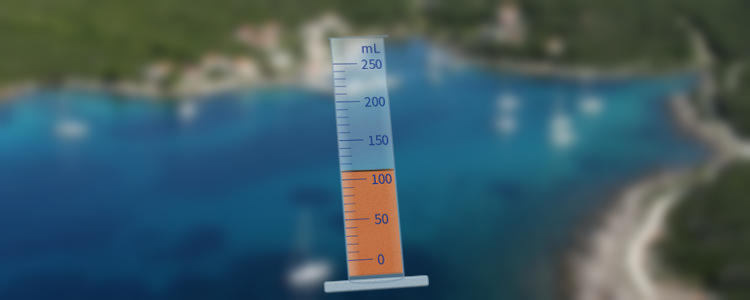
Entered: 110; mL
